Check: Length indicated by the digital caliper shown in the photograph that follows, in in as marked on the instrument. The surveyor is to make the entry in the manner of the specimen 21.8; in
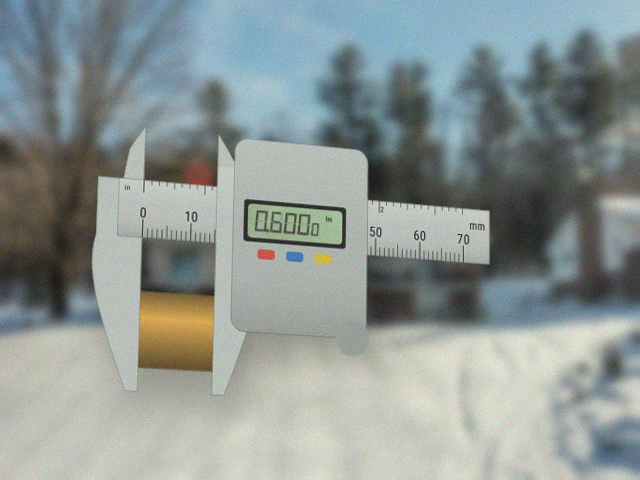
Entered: 0.6000; in
